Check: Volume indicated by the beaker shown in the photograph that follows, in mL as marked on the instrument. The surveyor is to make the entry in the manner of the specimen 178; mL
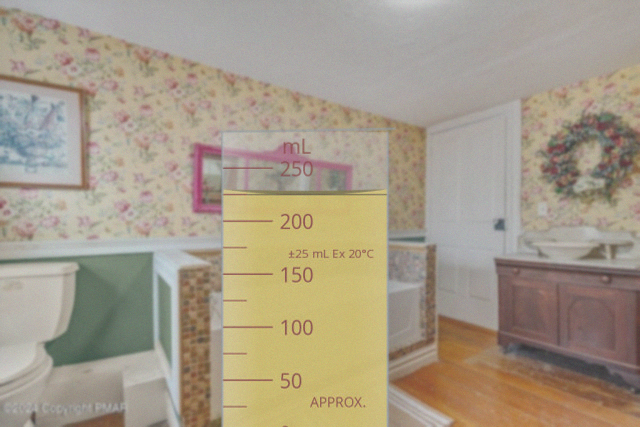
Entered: 225; mL
